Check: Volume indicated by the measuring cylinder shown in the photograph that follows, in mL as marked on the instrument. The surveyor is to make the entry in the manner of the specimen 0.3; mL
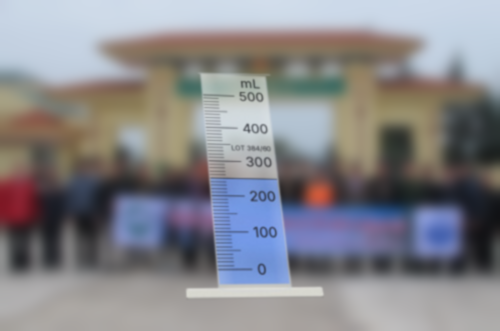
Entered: 250; mL
